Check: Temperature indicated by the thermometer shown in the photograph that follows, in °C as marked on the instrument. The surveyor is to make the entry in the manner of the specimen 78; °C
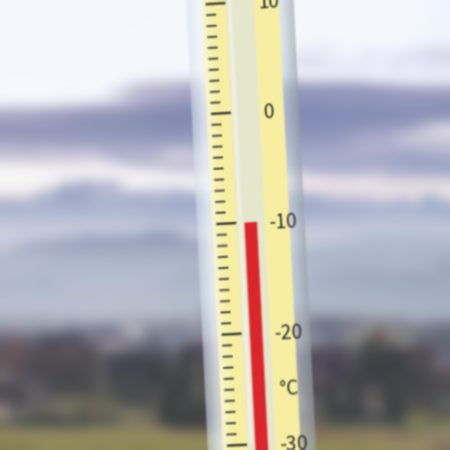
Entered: -10; °C
